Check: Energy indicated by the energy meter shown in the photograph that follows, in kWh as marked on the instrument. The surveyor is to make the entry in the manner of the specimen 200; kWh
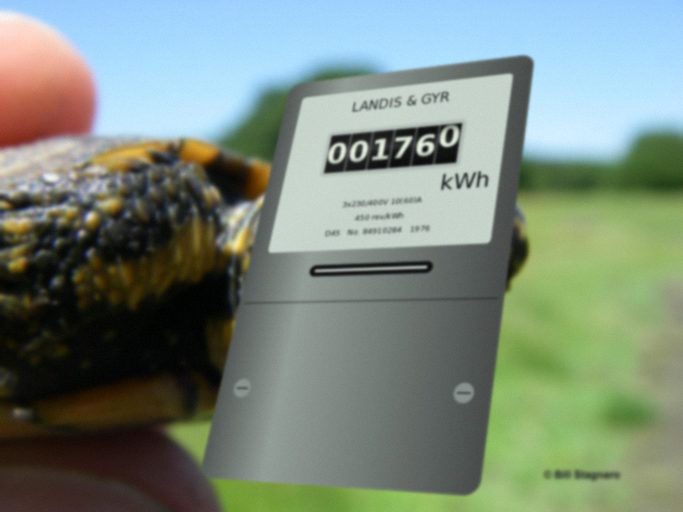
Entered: 1760; kWh
